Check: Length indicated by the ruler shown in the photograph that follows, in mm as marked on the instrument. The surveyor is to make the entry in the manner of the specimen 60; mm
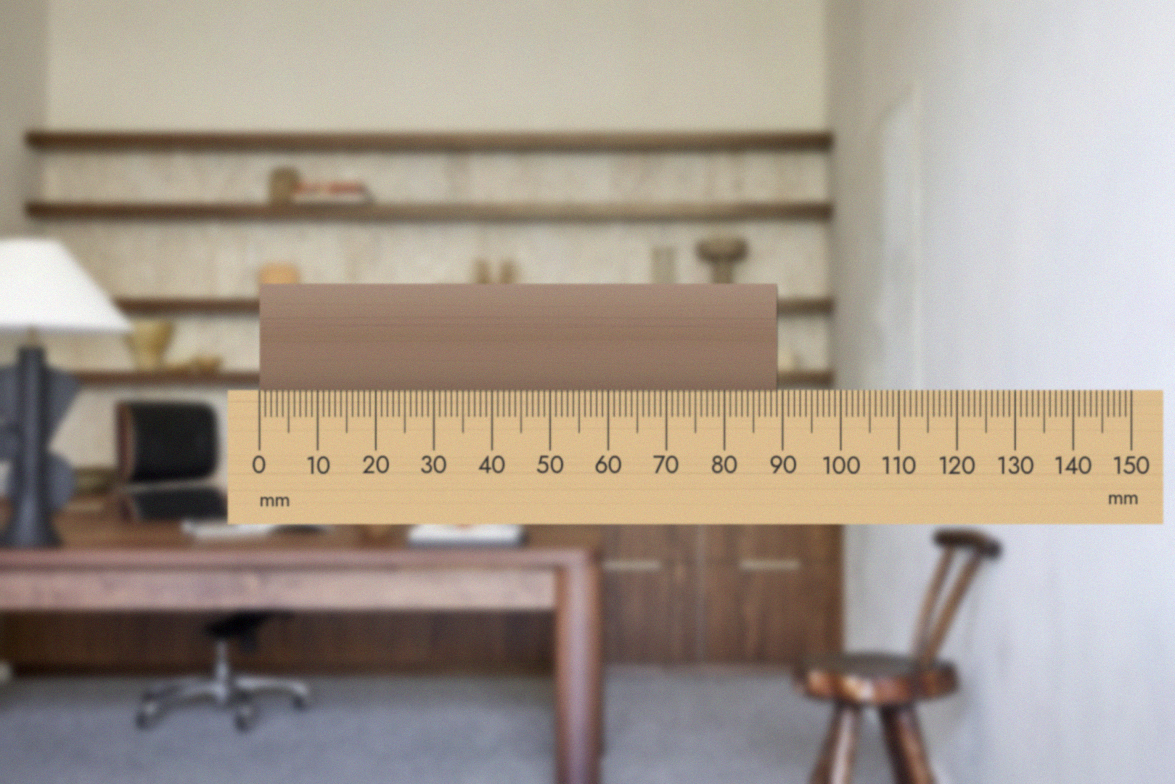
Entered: 89; mm
